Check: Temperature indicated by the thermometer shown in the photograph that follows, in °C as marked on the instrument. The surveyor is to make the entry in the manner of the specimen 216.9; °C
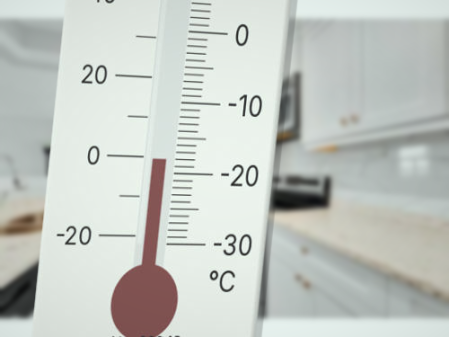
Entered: -18; °C
